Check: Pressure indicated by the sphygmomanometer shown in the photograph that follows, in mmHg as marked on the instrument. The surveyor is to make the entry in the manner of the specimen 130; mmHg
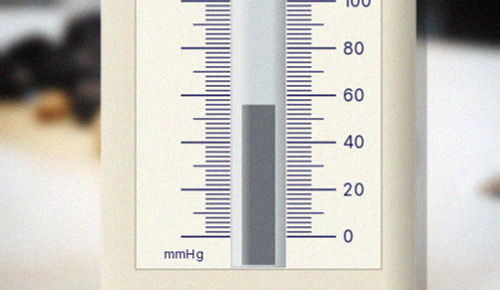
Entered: 56; mmHg
